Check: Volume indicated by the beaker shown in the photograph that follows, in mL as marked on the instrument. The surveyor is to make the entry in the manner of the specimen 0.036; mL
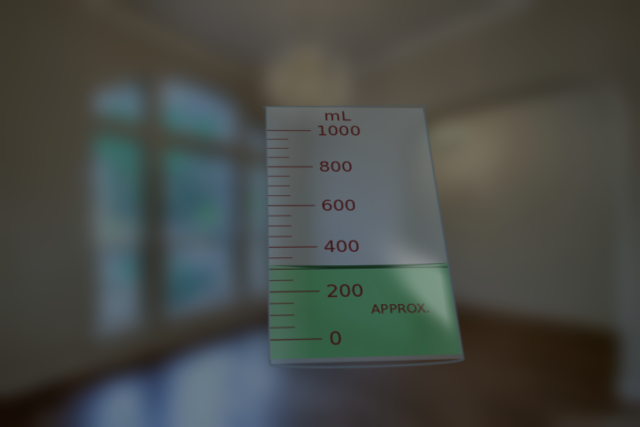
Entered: 300; mL
